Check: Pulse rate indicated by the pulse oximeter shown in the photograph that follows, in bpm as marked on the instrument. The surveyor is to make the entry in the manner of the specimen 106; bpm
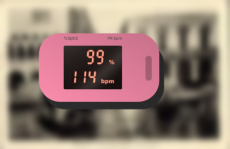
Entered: 114; bpm
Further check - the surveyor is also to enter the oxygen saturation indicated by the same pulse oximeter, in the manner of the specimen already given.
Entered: 99; %
